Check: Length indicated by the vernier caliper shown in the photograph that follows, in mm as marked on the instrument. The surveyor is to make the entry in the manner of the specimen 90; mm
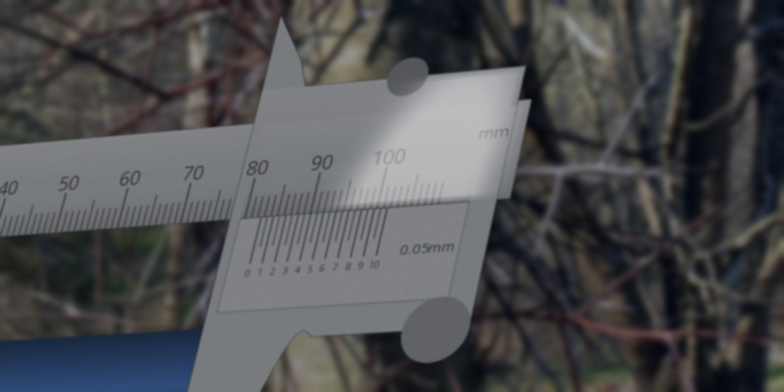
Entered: 82.5; mm
